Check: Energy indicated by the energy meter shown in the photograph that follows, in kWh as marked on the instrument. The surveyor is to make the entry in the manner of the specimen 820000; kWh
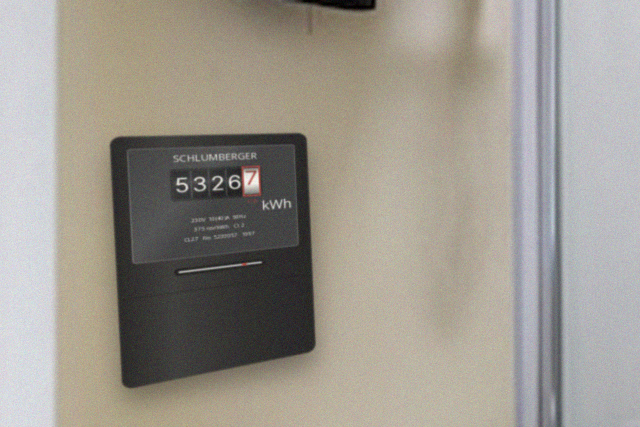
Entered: 5326.7; kWh
